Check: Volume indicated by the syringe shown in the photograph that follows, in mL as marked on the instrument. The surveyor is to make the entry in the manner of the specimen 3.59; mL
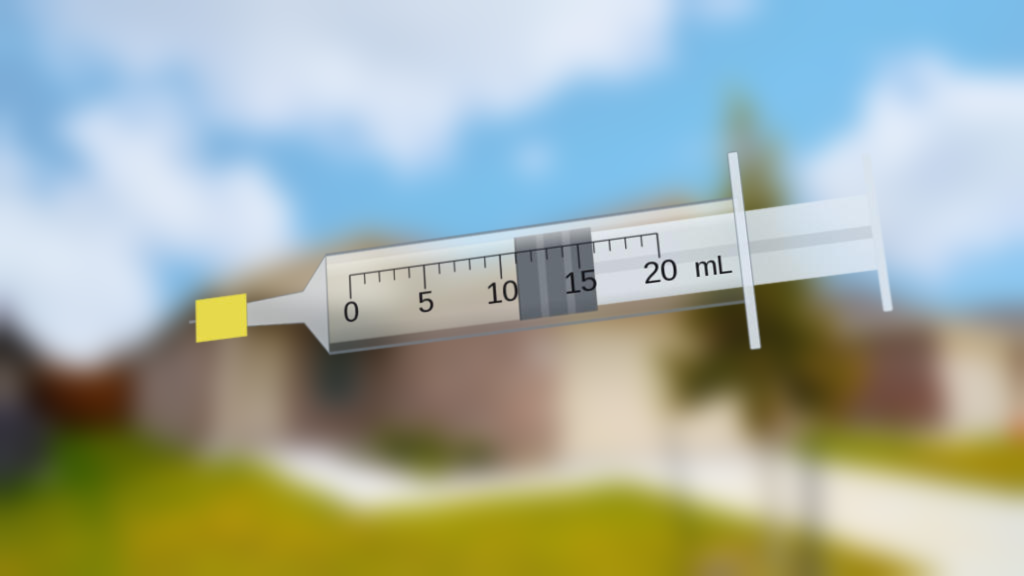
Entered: 11; mL
